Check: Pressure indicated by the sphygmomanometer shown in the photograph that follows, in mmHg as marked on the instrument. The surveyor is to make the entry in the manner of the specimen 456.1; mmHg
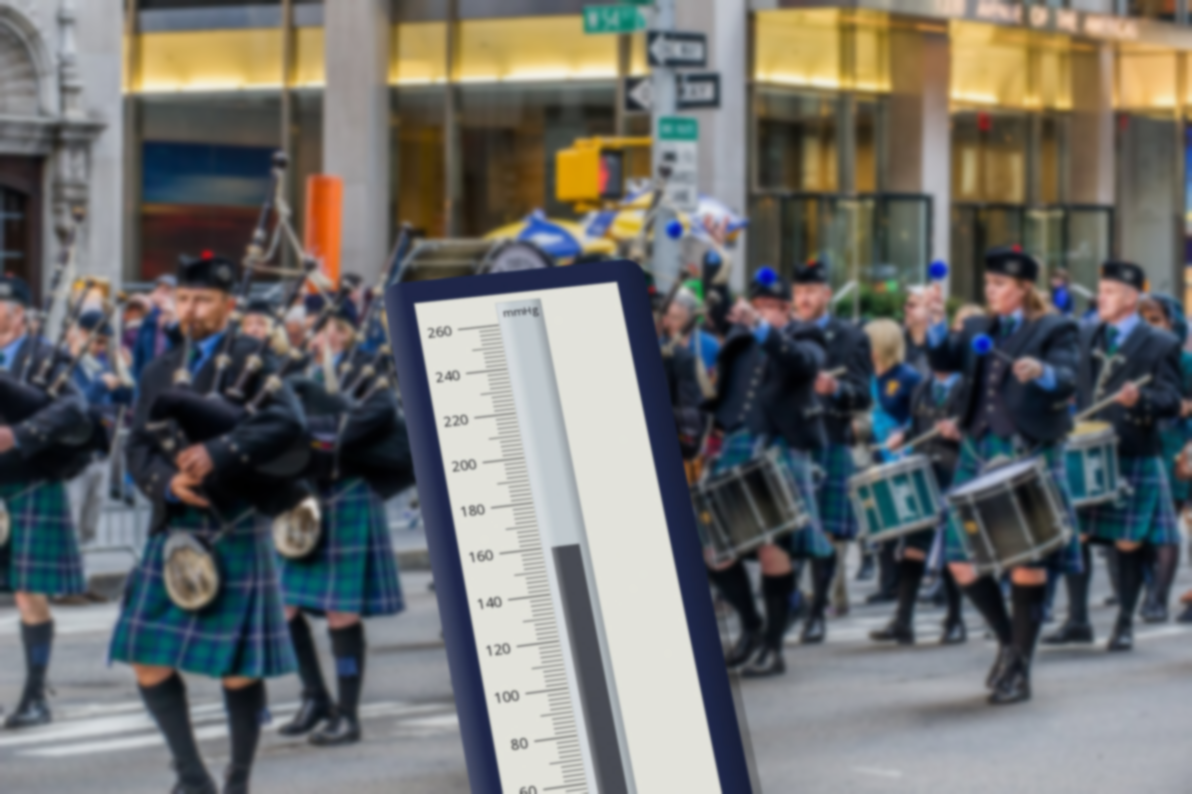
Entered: 160; mmHg
